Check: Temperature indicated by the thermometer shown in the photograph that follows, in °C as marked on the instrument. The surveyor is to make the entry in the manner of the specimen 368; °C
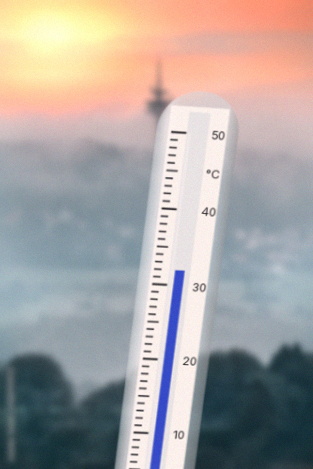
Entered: 32; °C
